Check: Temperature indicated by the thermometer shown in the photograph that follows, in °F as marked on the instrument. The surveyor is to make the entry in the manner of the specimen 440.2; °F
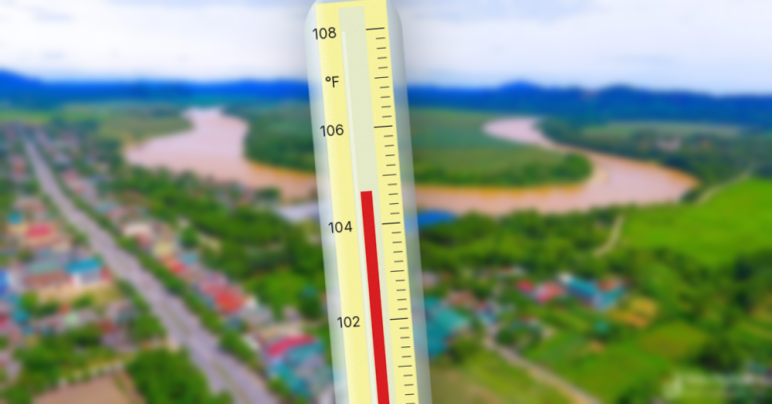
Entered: 104.7; °F
